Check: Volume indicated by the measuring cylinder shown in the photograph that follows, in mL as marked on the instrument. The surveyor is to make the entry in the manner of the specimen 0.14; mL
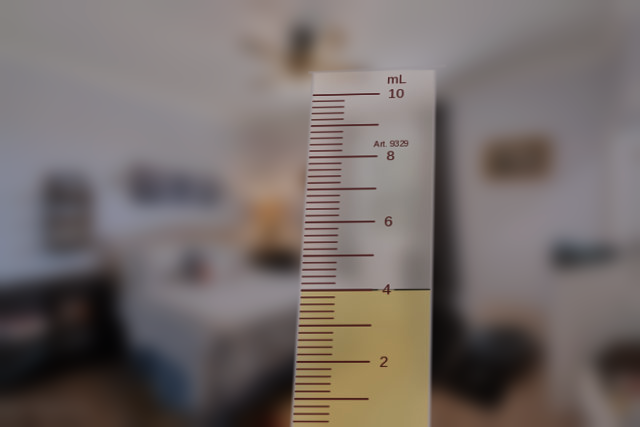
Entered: 4; mL
